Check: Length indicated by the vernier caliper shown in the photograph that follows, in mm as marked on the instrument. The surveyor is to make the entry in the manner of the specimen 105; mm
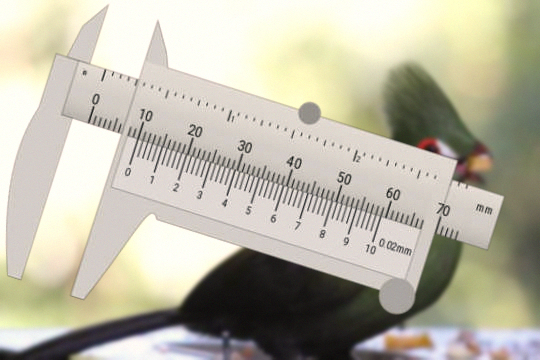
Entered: 10.0; mm
